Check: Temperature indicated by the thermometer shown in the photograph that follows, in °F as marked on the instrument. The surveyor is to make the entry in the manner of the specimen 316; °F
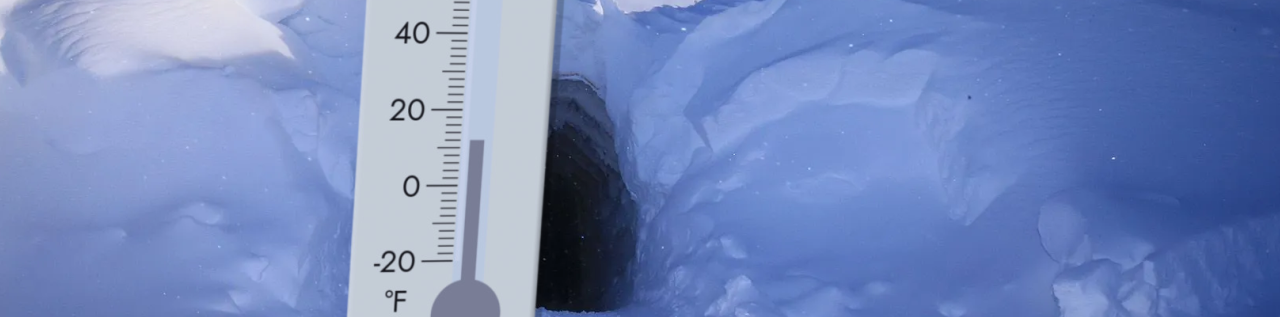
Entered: 12; °F
